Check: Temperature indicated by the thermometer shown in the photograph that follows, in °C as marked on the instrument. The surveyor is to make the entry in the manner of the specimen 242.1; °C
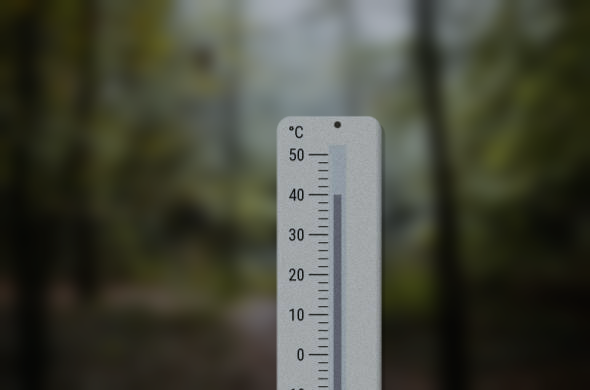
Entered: 40; °C
